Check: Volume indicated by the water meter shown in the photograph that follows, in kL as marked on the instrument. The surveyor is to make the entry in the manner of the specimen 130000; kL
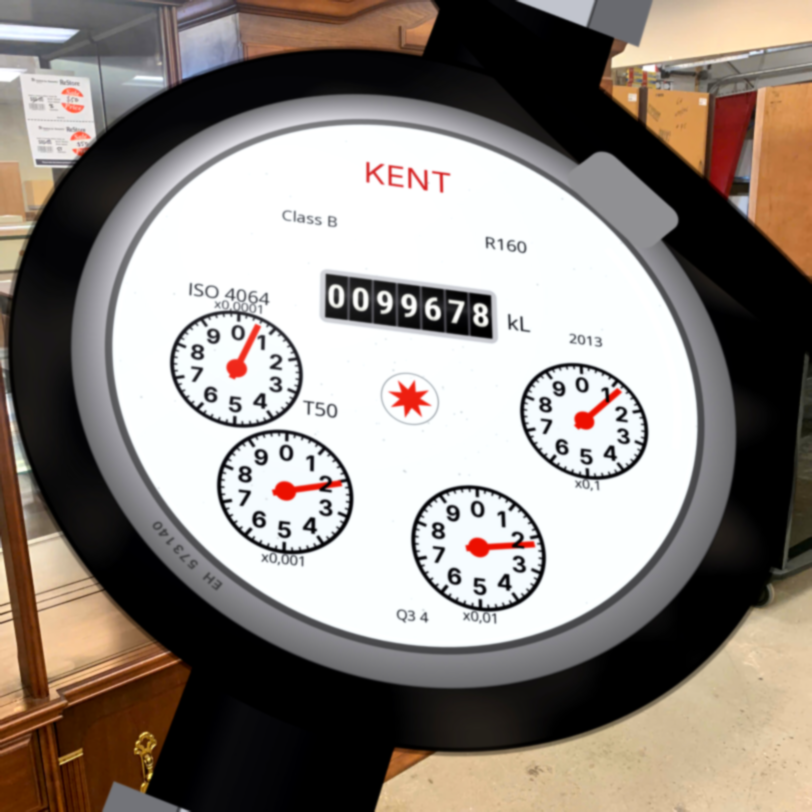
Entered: 99678.1220; kL
